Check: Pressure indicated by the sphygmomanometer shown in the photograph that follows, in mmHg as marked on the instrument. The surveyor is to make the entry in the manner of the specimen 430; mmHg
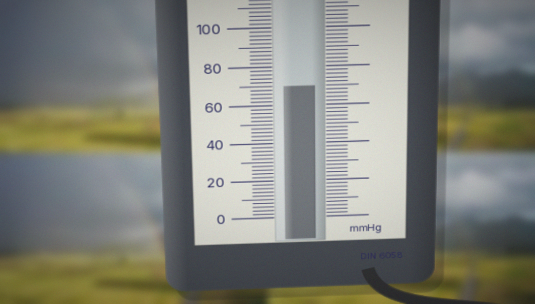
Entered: 70; mmHg
